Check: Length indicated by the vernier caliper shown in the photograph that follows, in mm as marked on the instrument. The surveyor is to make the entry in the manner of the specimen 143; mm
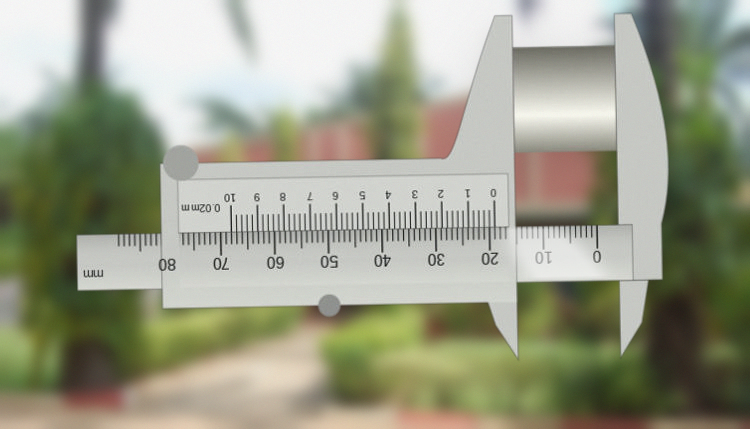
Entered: 19.0; mm
